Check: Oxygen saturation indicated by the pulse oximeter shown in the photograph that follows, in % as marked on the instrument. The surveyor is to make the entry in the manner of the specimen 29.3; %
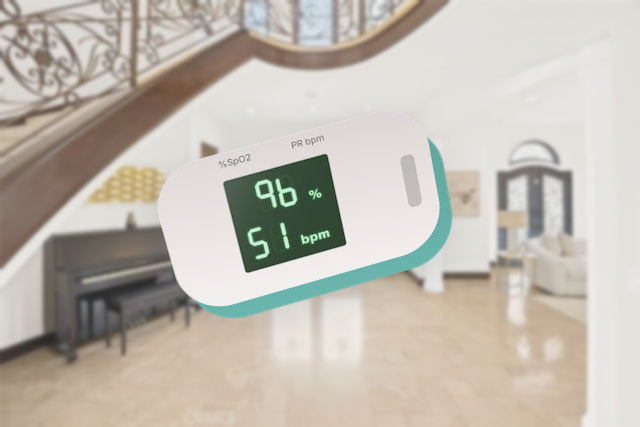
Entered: 96; %
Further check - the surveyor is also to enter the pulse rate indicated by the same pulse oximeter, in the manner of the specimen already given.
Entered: 51; bpm
